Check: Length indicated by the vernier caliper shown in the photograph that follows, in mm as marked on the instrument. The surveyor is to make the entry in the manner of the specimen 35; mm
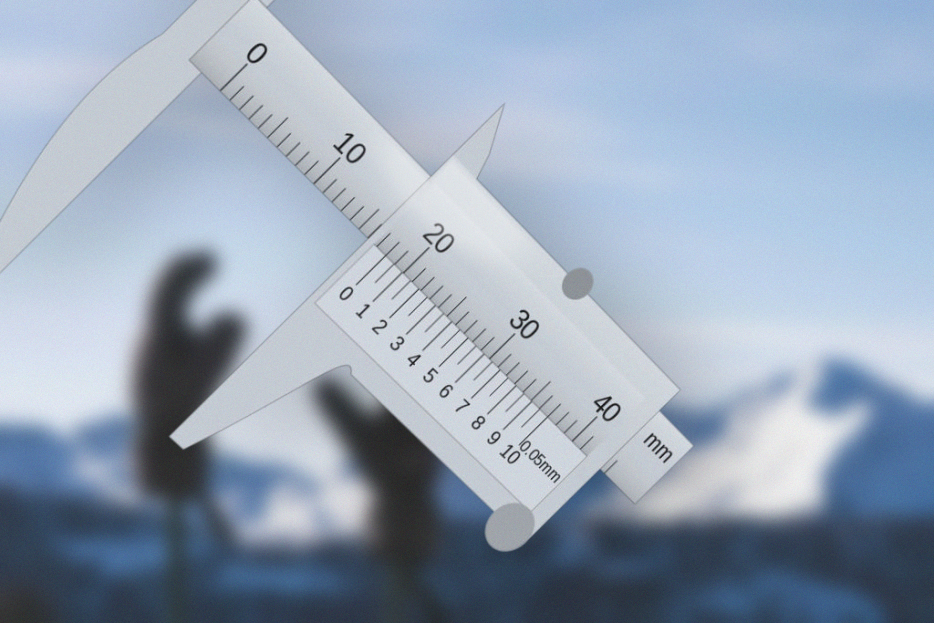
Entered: 18.0; mm
